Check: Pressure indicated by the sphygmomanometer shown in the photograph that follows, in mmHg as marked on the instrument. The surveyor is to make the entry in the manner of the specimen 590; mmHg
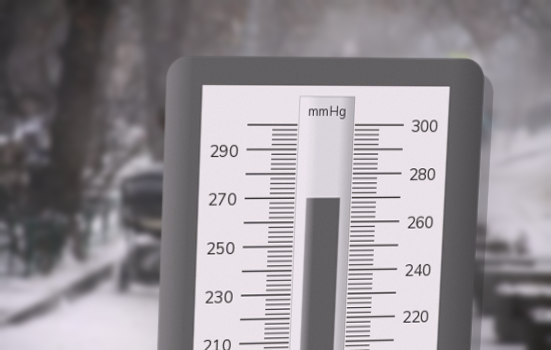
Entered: 270; mmHg
